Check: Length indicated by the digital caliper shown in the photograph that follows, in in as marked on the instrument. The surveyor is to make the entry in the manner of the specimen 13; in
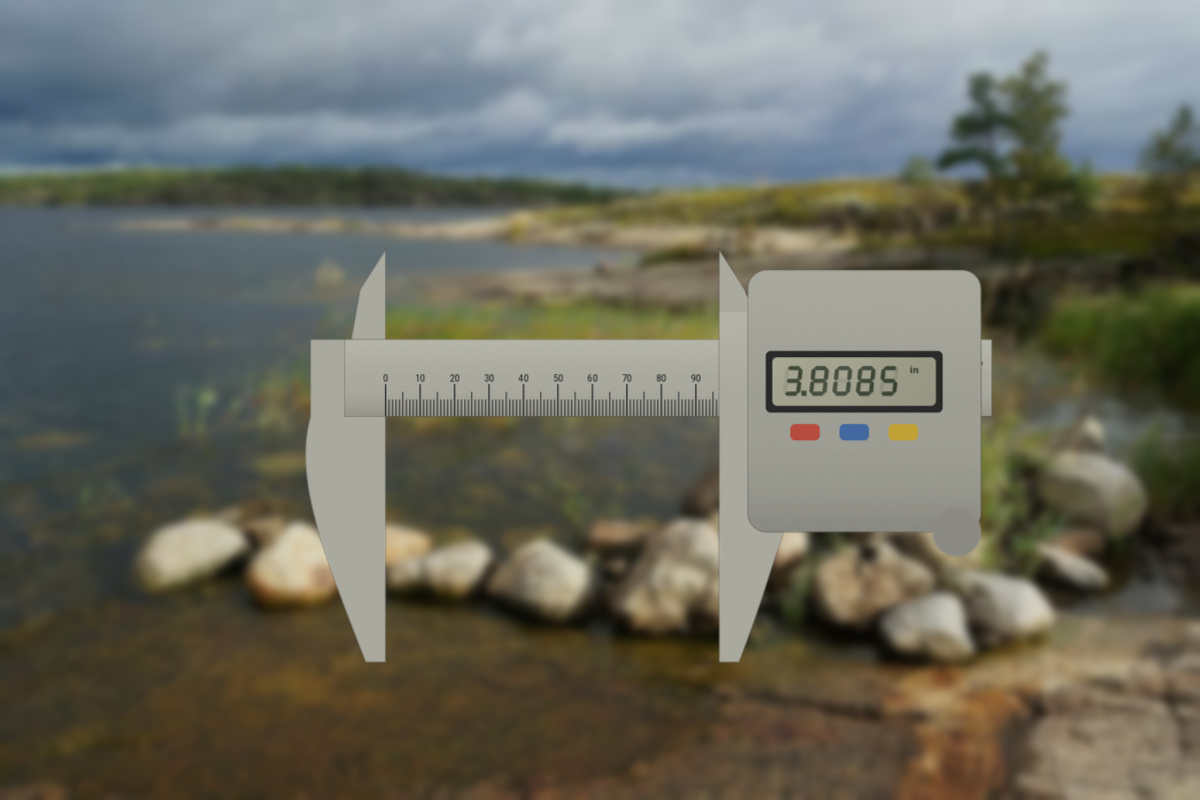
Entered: 3.8085; in
